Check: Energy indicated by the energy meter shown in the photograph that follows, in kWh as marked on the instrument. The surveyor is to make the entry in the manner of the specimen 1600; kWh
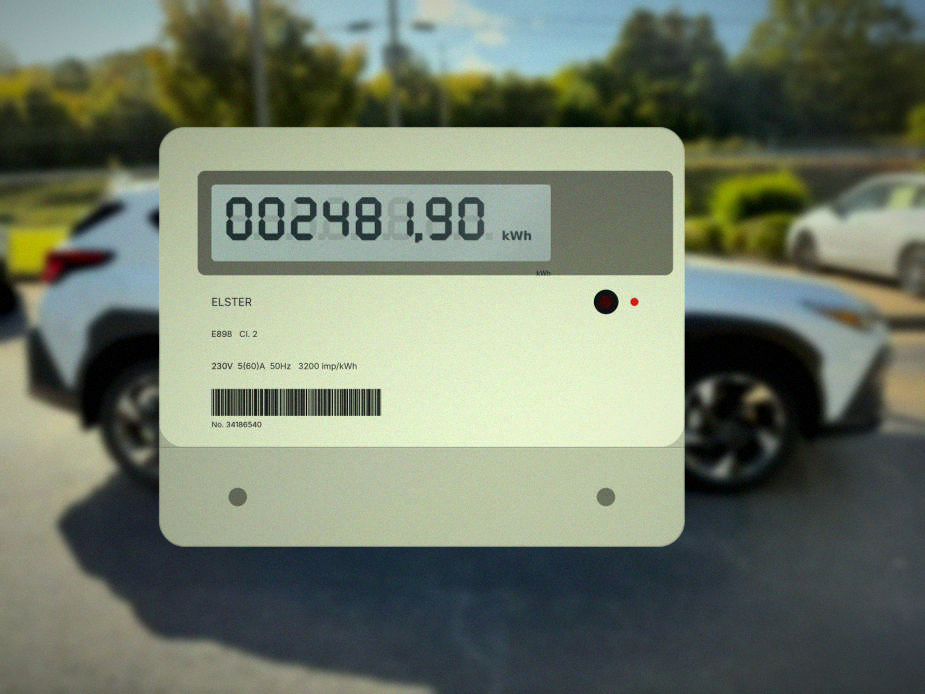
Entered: 2481.90; kWh
